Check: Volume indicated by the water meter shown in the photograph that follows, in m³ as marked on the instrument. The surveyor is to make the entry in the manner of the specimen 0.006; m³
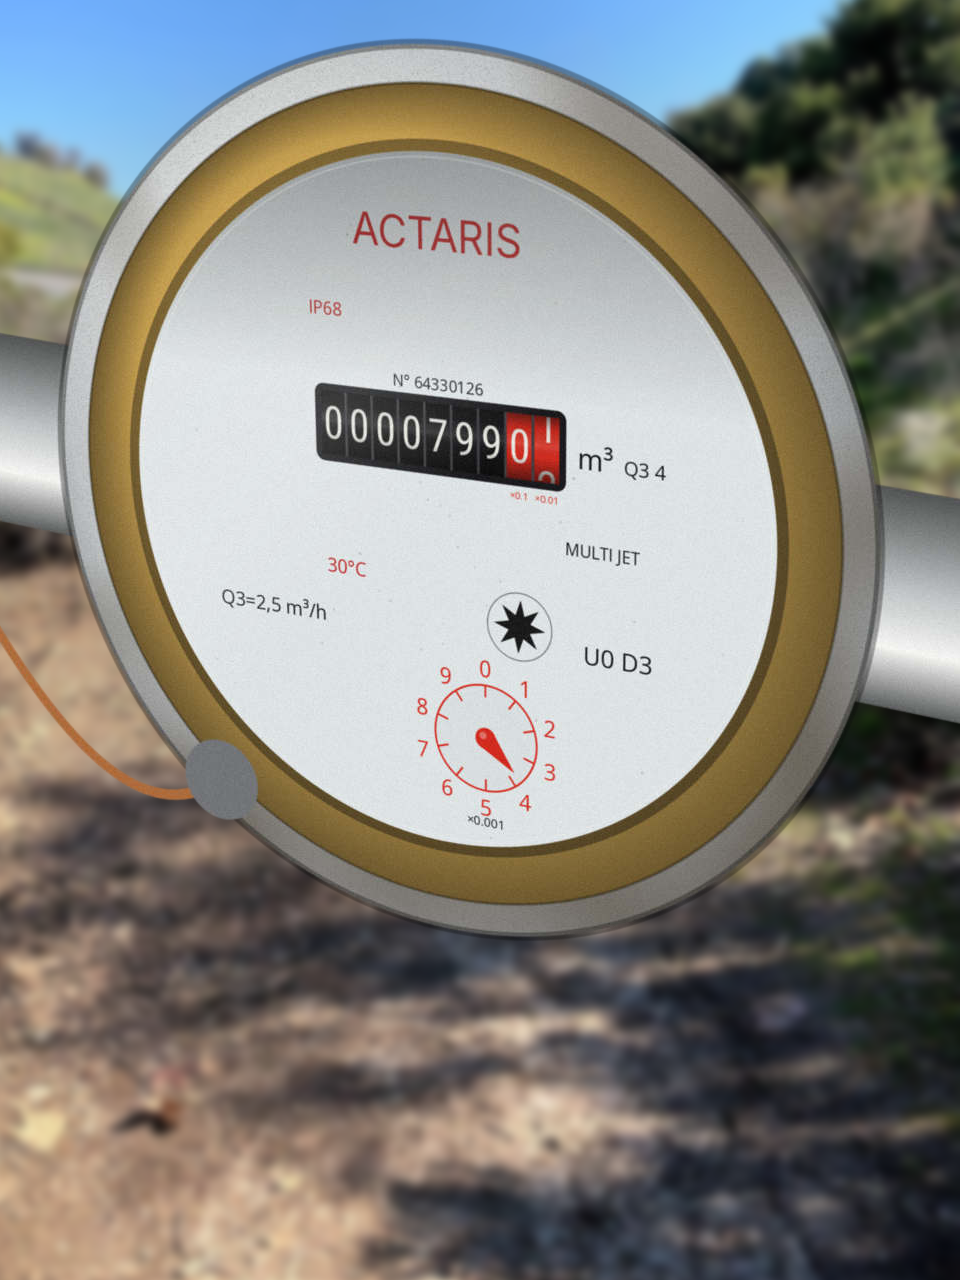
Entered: 799.013; m³
